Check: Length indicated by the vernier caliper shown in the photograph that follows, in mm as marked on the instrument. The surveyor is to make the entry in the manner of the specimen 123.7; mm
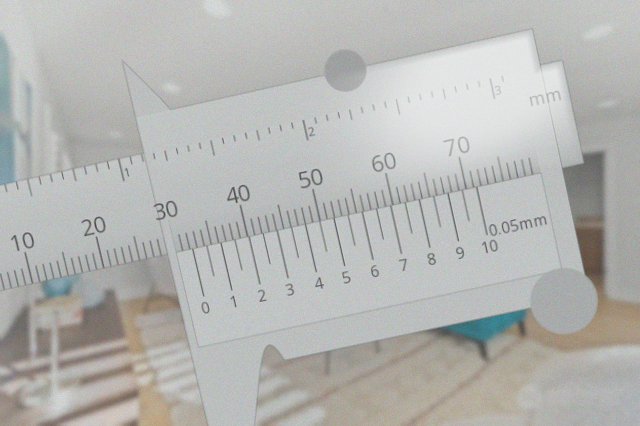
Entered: 32.4; mm
